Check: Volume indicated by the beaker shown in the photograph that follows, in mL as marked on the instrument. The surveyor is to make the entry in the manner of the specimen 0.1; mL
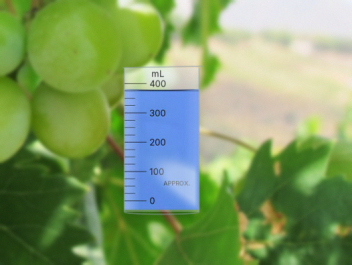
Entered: 375; mL
